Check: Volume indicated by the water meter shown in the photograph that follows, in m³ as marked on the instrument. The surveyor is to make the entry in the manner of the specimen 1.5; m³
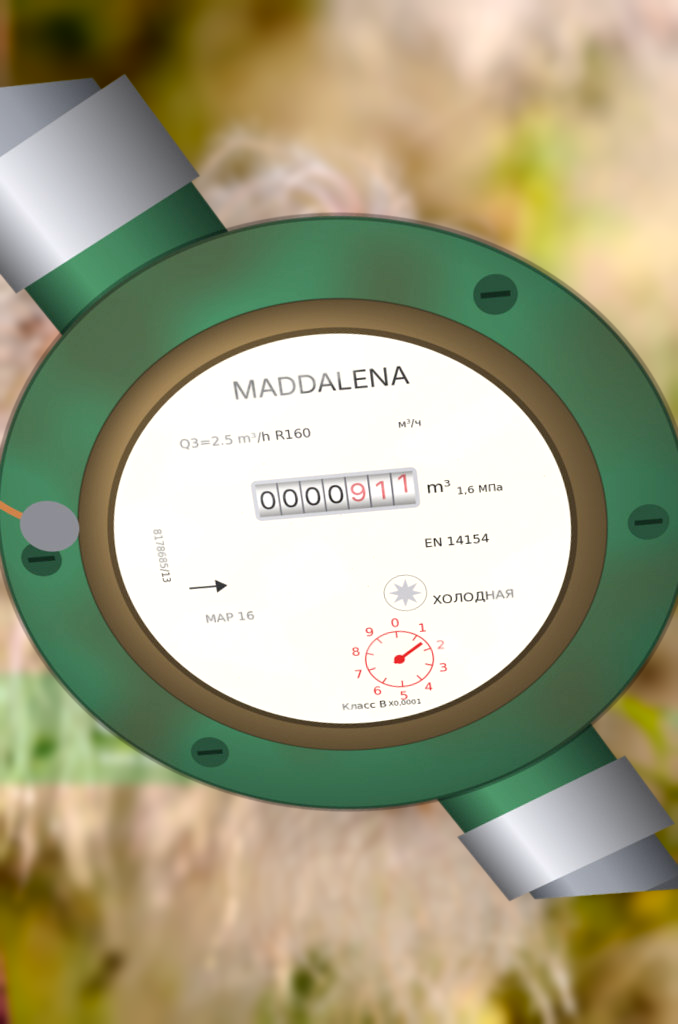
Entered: 0.9111; m³
